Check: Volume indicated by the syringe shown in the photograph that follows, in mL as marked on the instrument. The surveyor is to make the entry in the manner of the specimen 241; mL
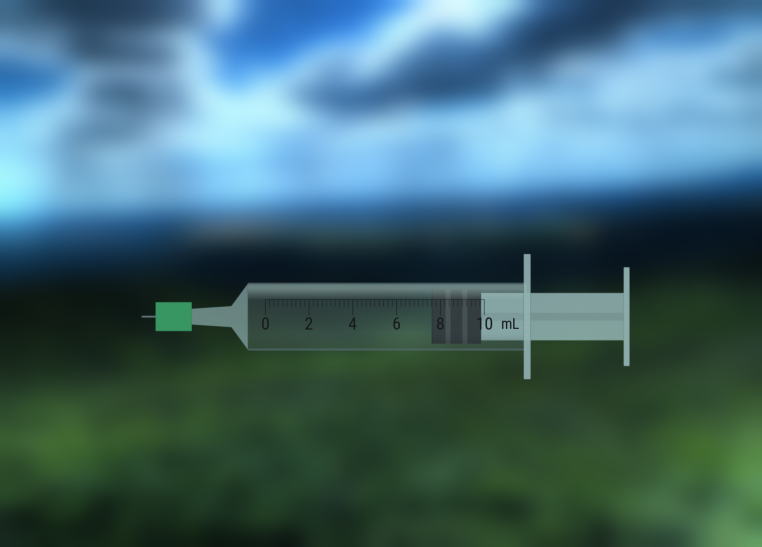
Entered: 7.6; mL
